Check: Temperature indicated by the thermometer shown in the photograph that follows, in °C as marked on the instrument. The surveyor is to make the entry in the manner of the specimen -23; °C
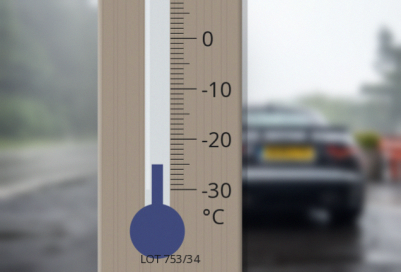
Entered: -25; °C
